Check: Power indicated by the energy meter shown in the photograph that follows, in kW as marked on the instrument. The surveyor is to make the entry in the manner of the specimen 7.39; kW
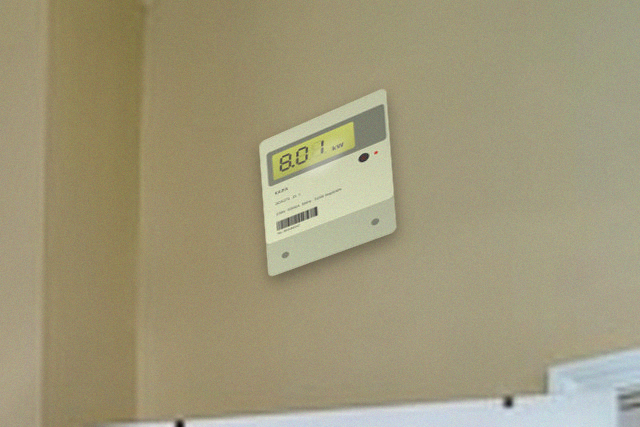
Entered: 8.01; kW
